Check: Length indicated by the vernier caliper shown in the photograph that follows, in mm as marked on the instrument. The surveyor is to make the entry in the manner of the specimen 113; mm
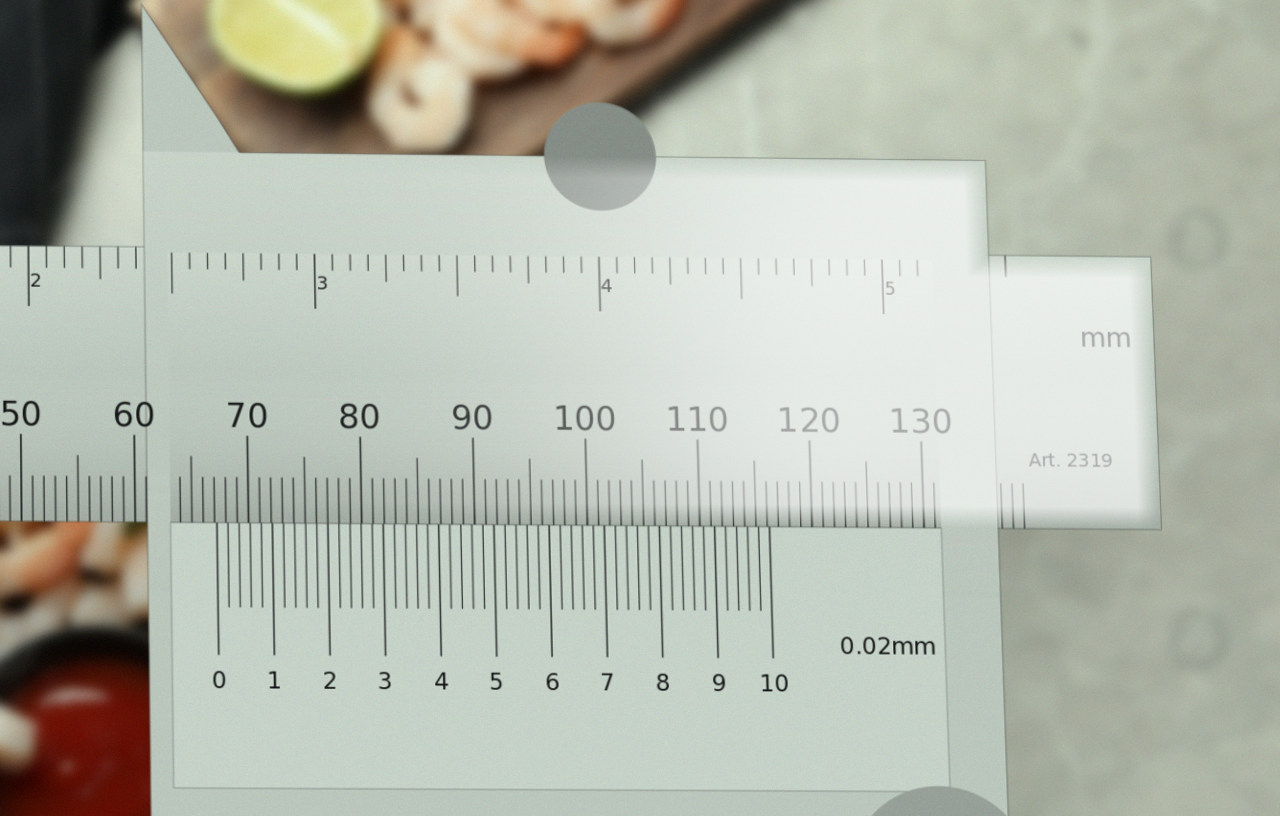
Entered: 67.2; mm
